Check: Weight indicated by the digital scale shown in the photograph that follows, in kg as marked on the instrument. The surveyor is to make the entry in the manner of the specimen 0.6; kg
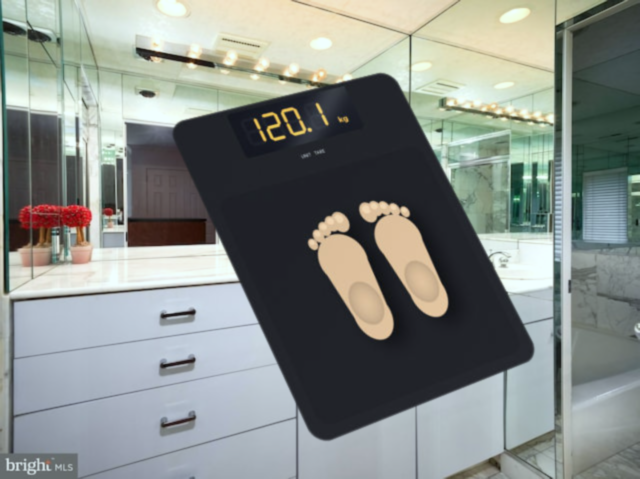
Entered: 120.1; kg
